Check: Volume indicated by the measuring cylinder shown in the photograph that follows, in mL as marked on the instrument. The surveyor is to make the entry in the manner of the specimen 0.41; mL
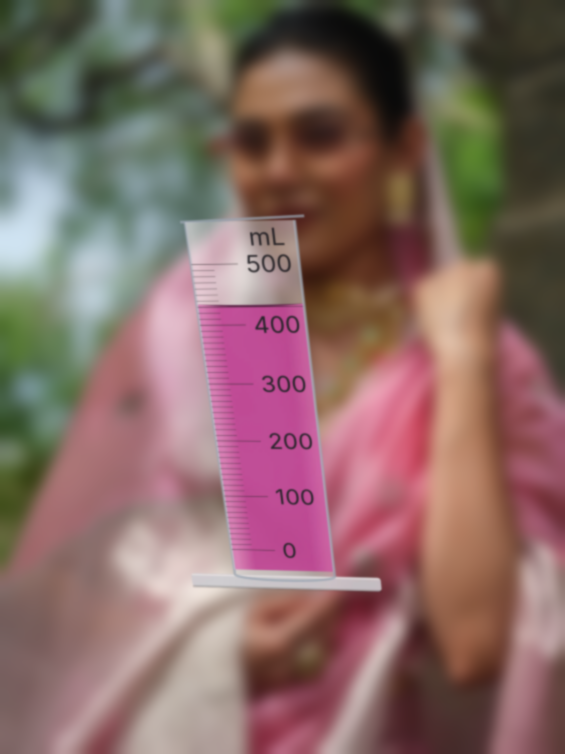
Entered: 430; mL
